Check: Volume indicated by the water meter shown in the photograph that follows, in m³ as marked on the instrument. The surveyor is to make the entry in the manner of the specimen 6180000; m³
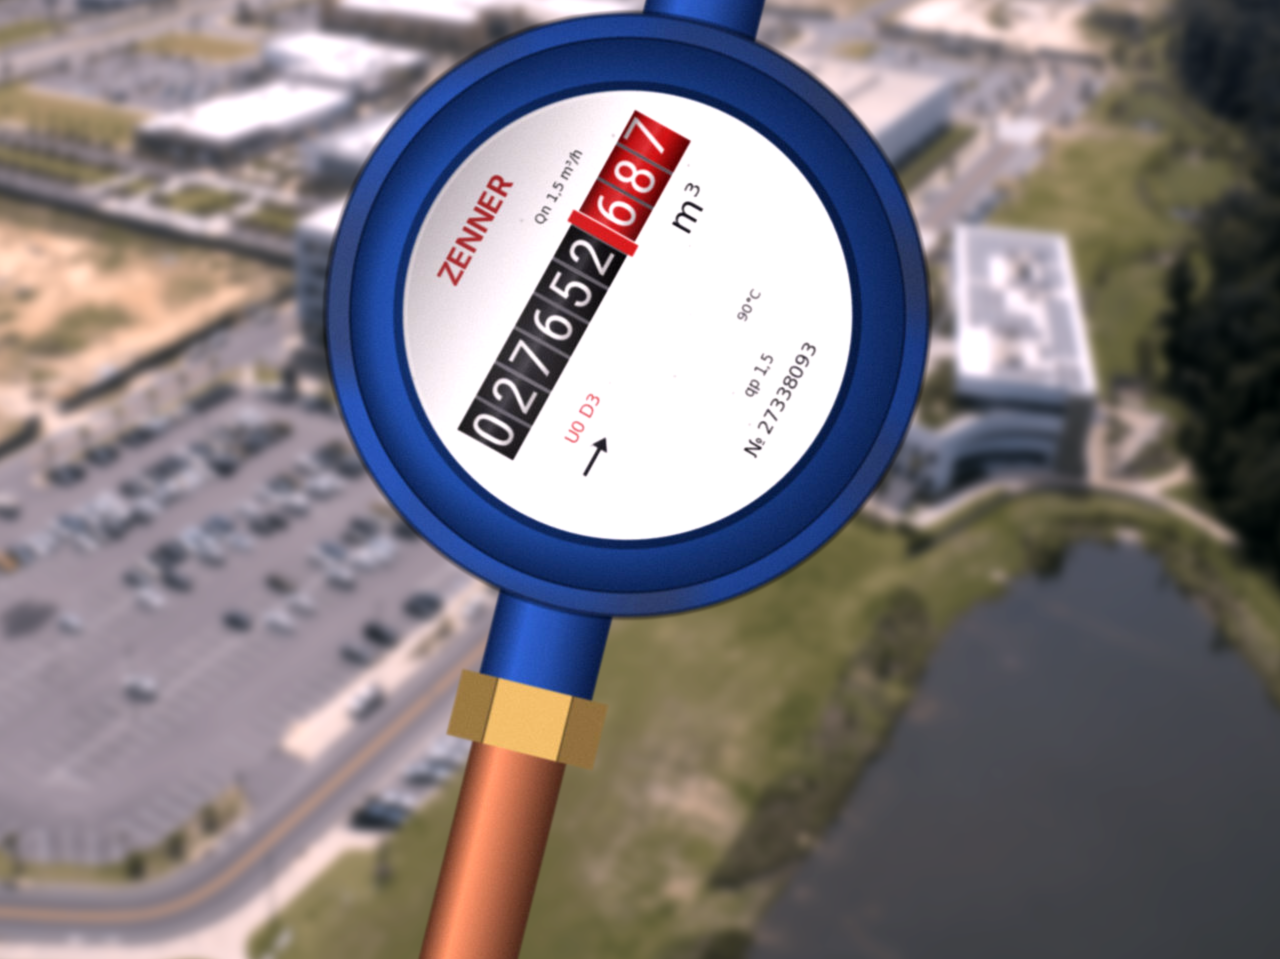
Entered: 27652.687; m³
